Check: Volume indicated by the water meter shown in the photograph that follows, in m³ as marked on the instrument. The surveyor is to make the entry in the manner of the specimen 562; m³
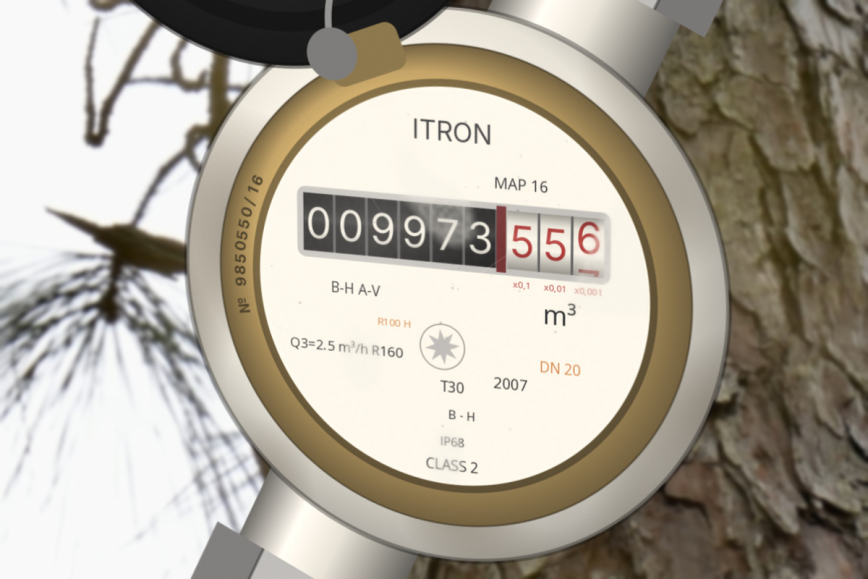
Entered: 9973.556; m³
